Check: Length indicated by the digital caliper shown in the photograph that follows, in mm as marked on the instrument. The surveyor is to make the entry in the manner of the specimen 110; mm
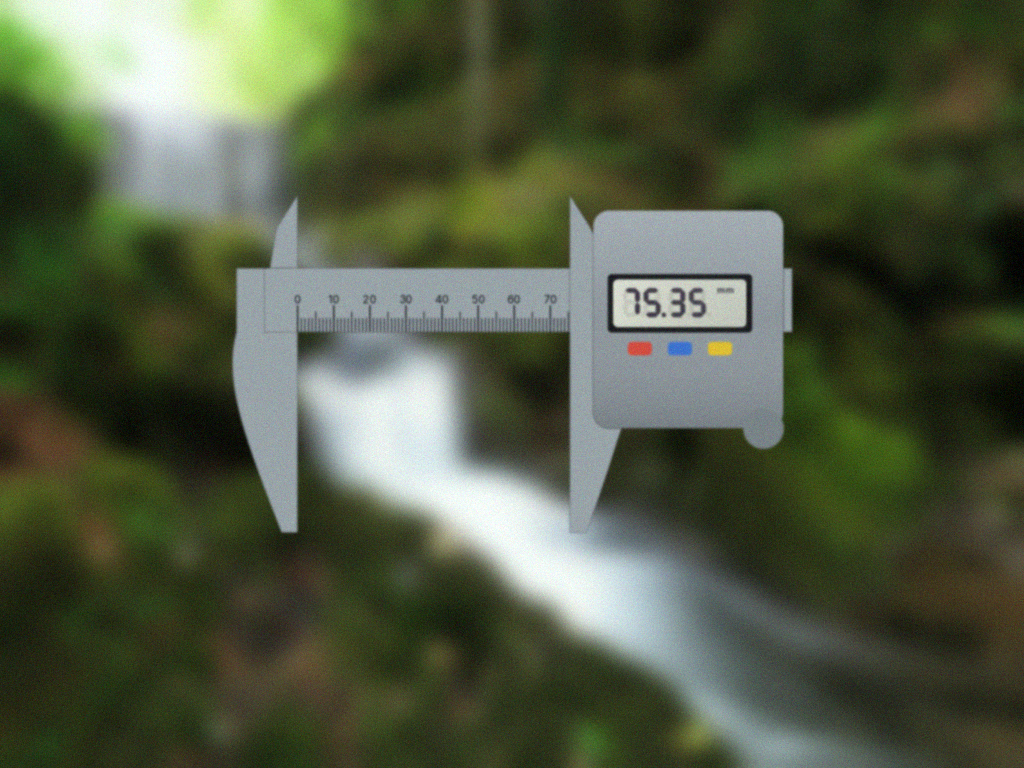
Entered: 75.35; mm
